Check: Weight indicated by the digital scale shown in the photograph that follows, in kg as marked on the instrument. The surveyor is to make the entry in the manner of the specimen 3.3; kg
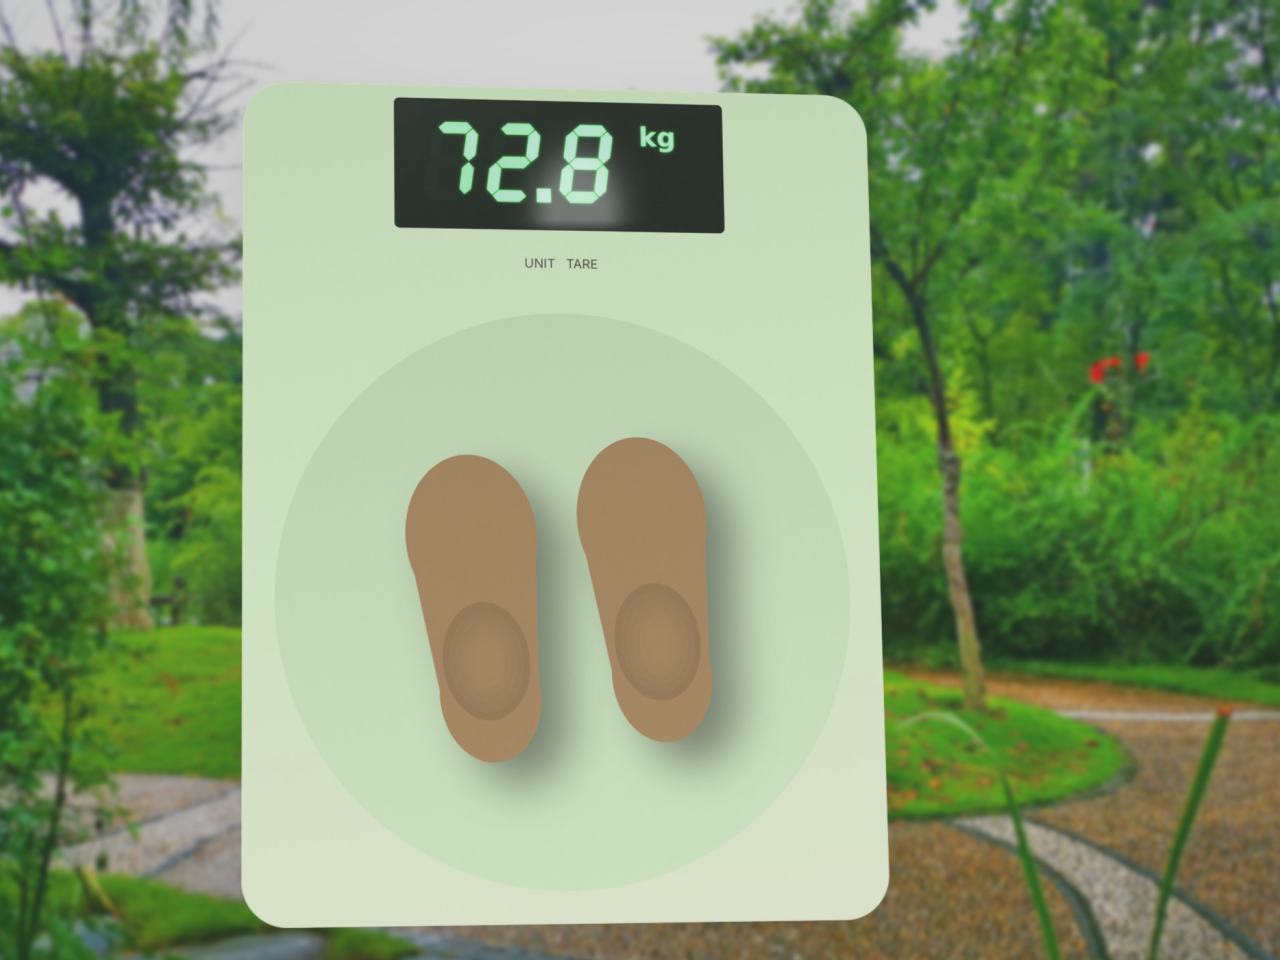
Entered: 72.8; kg
